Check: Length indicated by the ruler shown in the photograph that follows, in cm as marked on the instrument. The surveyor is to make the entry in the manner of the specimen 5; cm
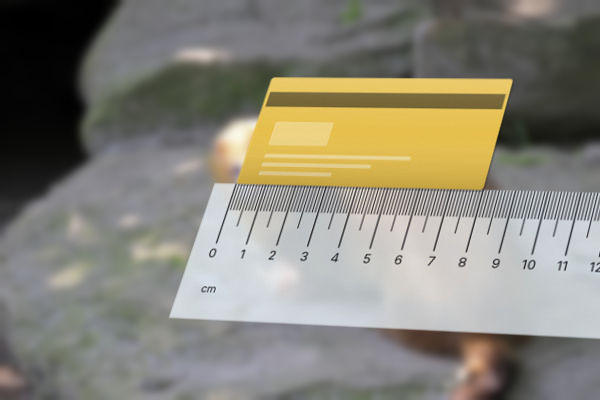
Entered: 8; cm
